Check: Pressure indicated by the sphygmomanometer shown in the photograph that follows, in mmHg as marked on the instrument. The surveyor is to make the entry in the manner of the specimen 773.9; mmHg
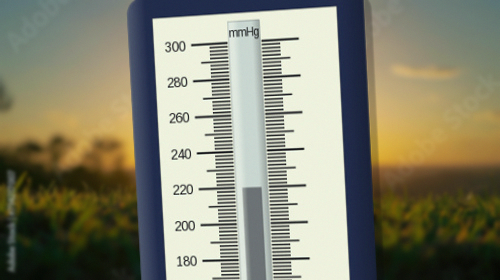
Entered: 220; mmHg
